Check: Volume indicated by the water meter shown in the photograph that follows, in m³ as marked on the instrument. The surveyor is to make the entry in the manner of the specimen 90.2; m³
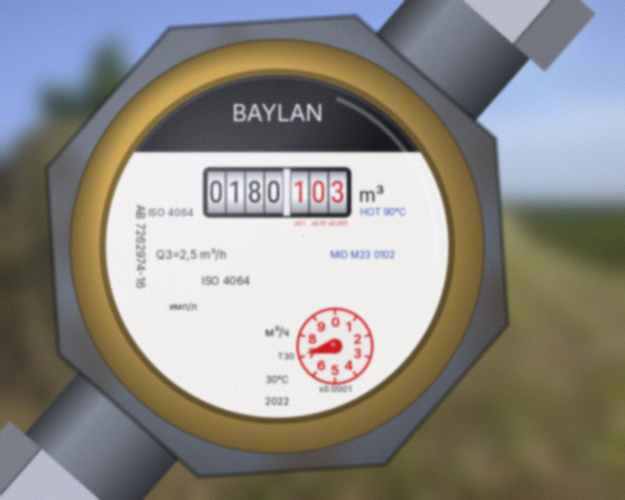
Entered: 180.1037; m³
